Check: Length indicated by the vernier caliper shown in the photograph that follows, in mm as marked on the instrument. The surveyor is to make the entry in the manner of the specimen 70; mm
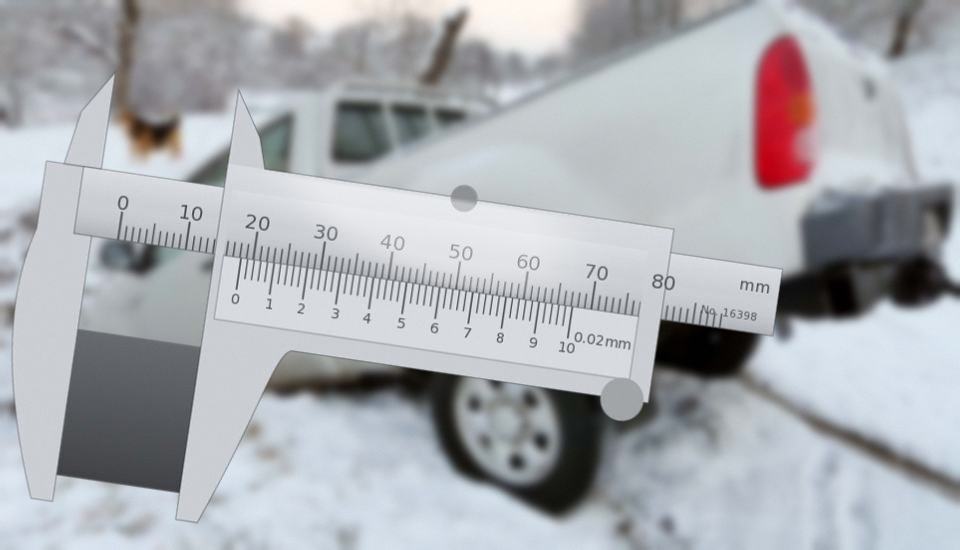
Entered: 18.2; mm
